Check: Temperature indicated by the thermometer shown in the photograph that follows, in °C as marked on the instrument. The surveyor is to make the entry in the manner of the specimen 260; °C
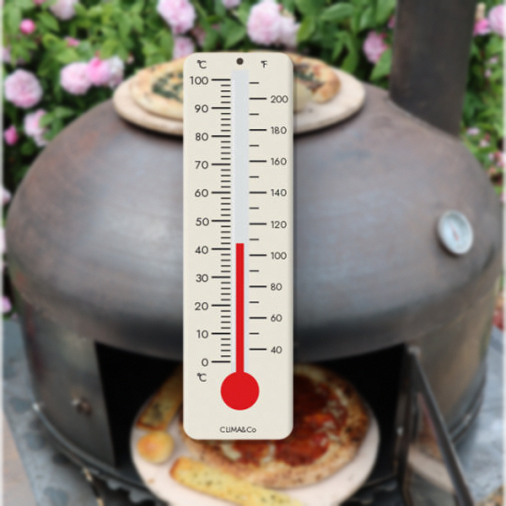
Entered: 42; °C
